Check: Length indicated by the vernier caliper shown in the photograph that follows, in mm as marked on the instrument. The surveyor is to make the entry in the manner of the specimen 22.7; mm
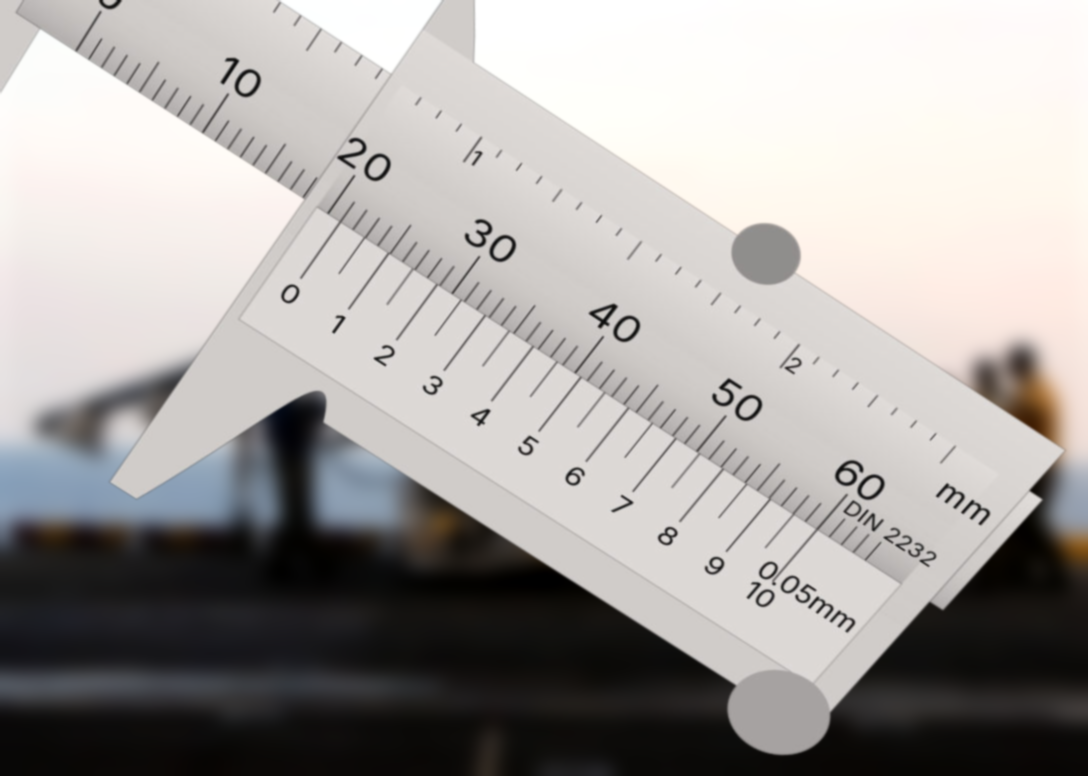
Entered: 21.0; mm
